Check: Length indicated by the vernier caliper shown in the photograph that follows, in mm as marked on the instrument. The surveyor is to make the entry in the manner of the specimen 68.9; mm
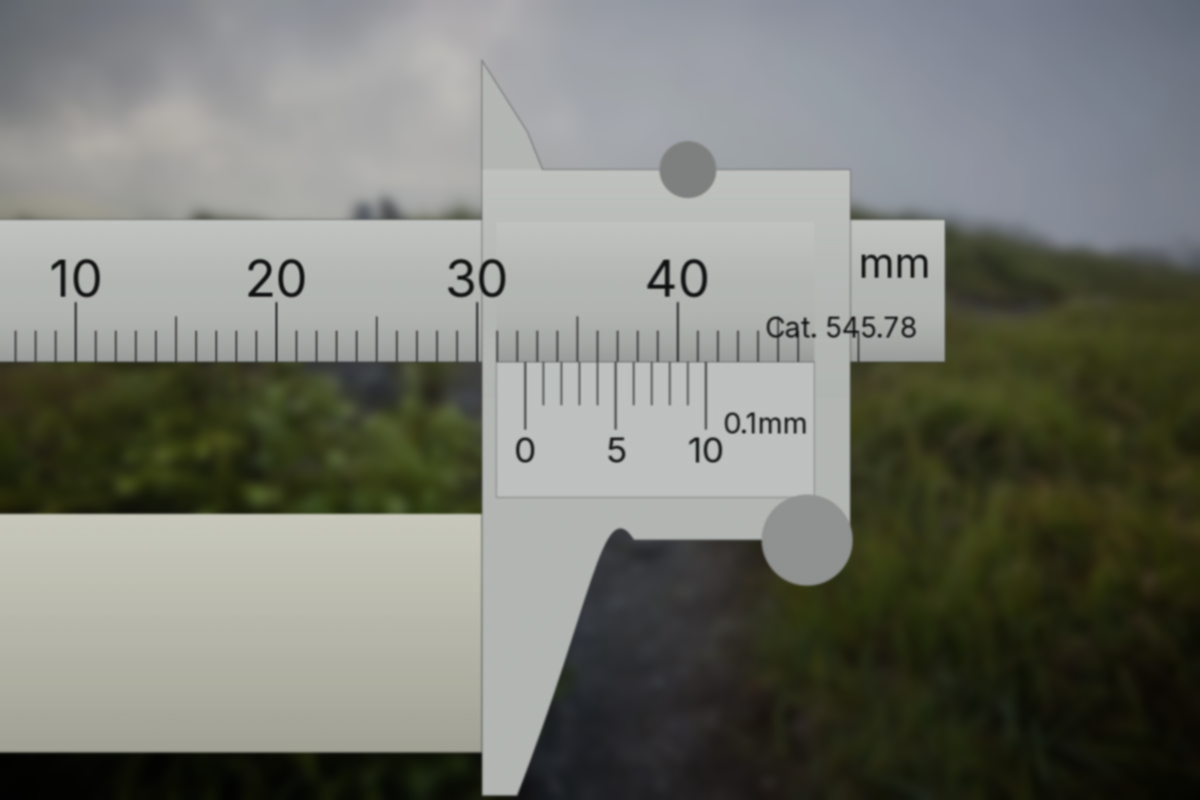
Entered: 32.4; mm
